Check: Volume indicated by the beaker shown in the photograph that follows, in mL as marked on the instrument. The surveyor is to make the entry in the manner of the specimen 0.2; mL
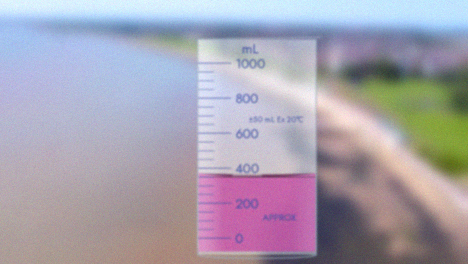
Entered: 350; mL
